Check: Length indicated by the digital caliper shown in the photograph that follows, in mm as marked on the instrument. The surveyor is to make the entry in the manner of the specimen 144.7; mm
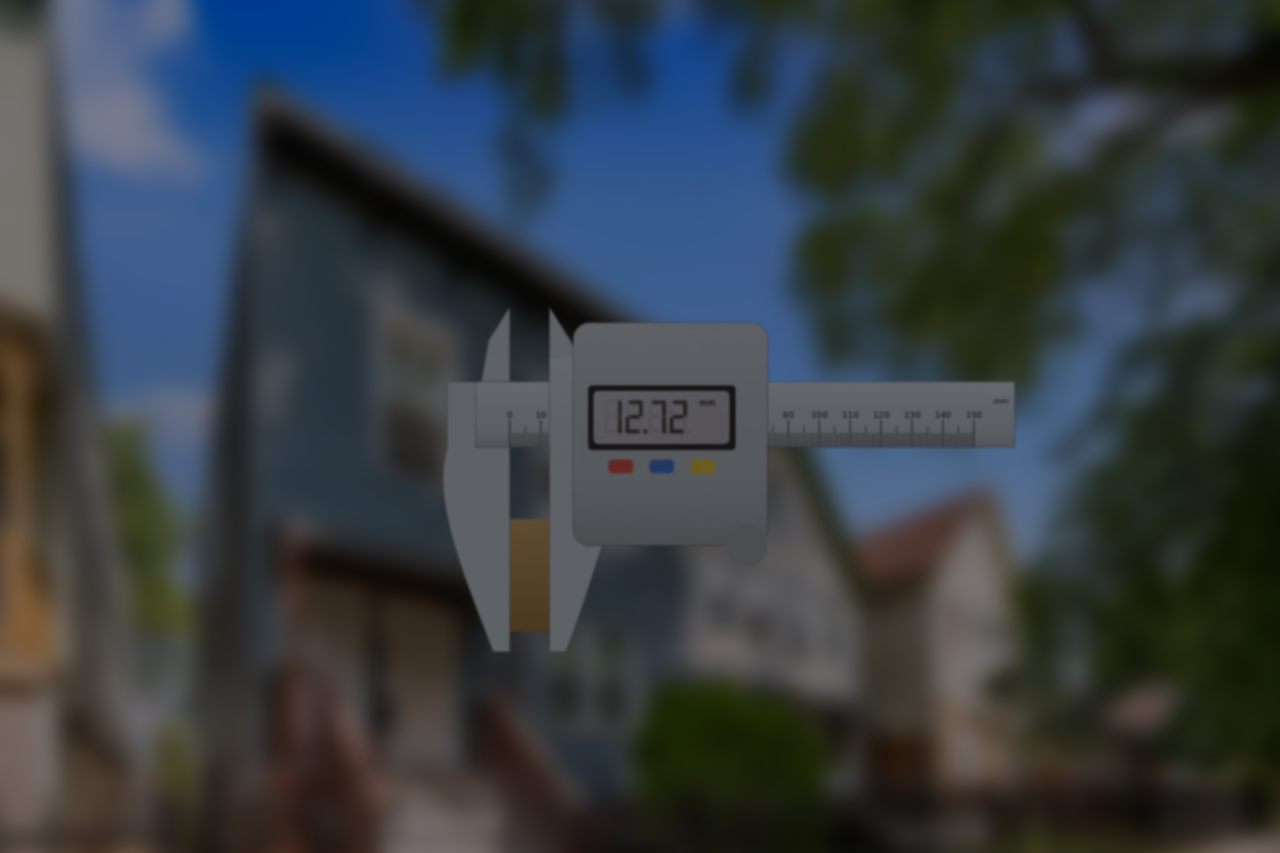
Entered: 12.72; mm
